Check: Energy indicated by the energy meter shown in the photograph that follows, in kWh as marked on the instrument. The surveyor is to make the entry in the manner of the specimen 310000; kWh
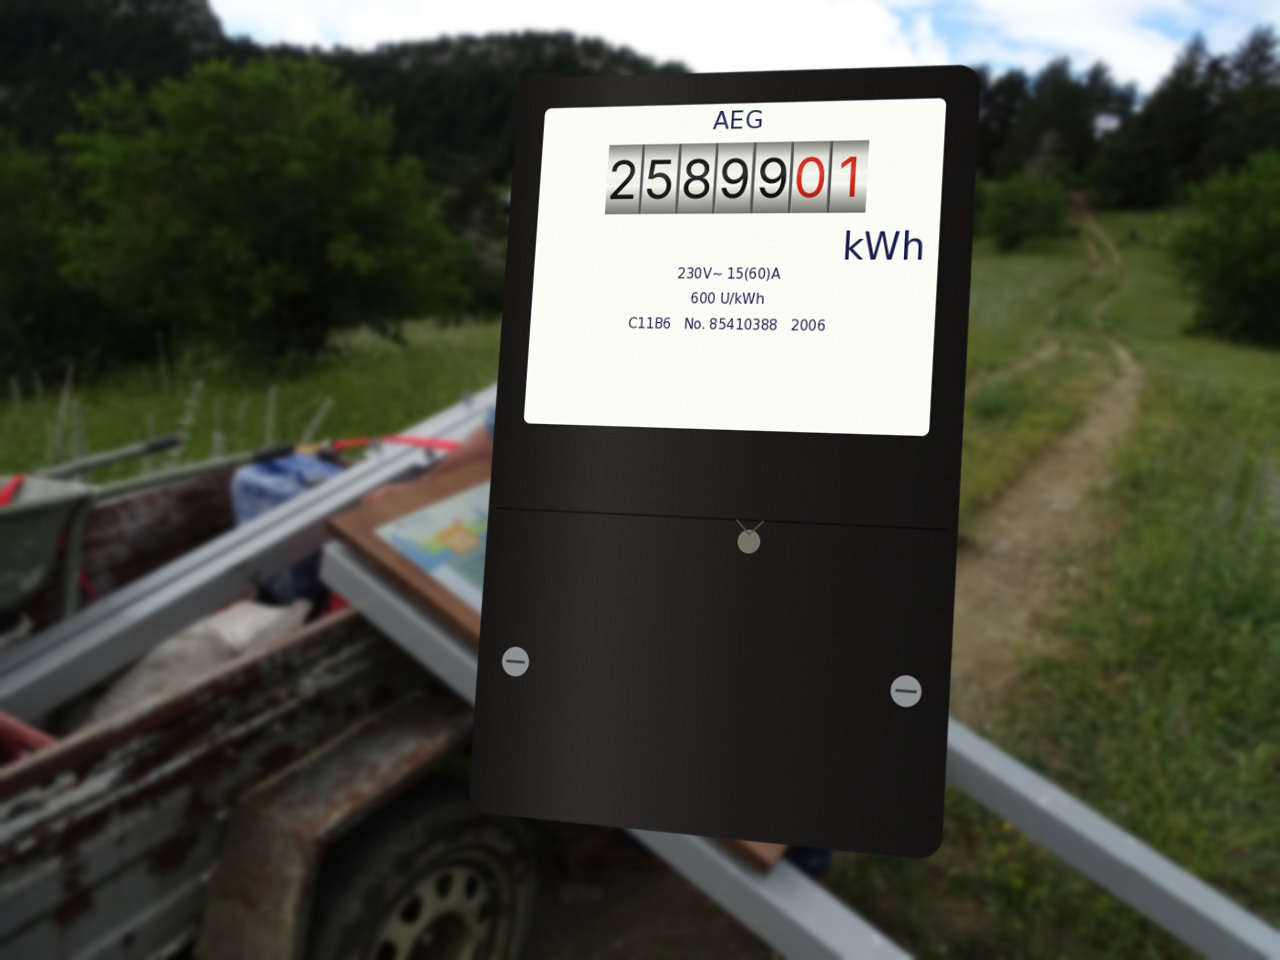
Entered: 25899.01; kWh
